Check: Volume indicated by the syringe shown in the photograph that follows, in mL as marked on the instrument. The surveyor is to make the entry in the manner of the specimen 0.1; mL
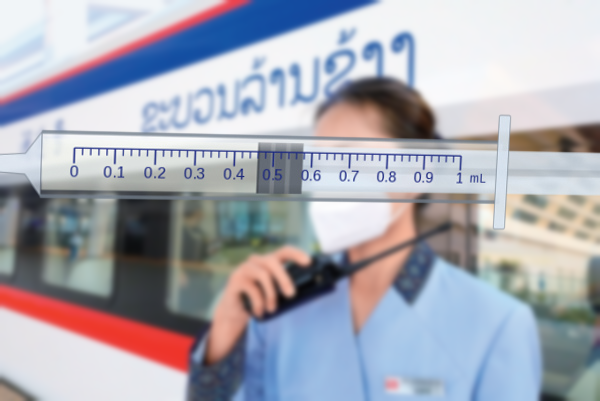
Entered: 0.46; mL
